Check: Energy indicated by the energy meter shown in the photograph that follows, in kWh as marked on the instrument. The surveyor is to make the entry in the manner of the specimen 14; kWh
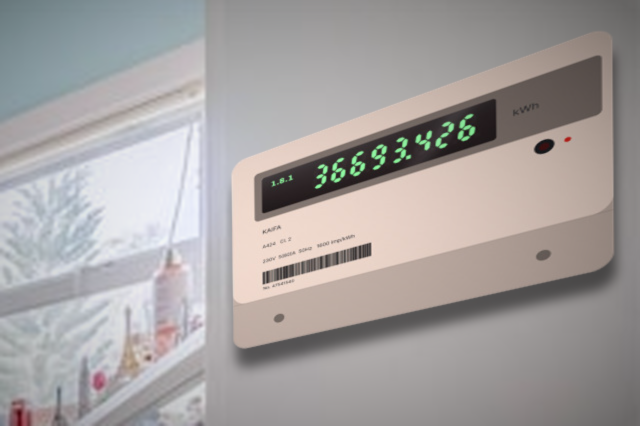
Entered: 36693.426; kWh
